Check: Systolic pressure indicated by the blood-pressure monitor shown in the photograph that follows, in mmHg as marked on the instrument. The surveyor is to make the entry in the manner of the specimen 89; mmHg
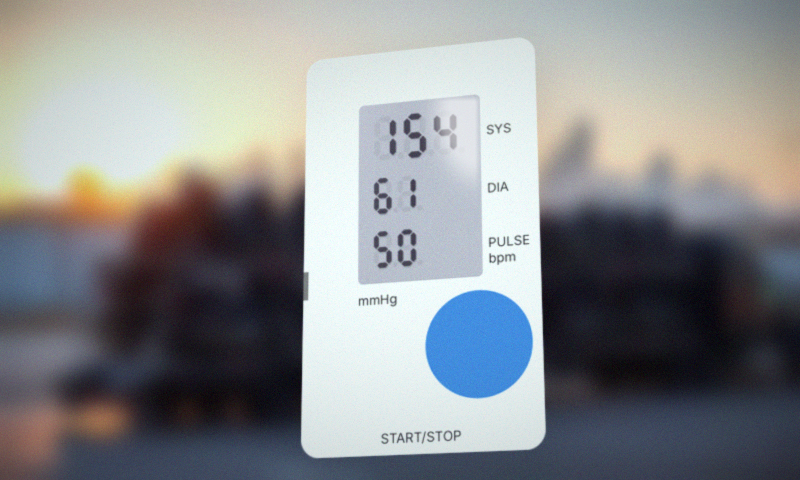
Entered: 154; mmHg
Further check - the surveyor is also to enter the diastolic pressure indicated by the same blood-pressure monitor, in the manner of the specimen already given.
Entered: 61; mmHg
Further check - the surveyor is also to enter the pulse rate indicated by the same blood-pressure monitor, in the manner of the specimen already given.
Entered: 50; bpm
